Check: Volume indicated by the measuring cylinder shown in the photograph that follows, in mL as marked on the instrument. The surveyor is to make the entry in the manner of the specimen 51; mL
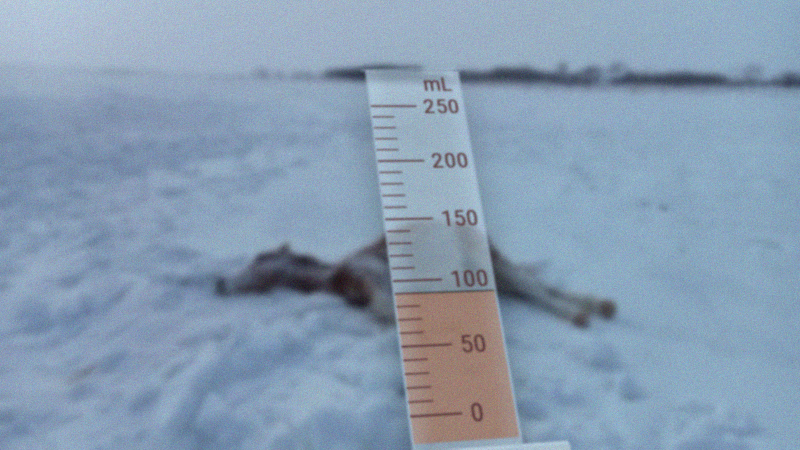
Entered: 90; mL
